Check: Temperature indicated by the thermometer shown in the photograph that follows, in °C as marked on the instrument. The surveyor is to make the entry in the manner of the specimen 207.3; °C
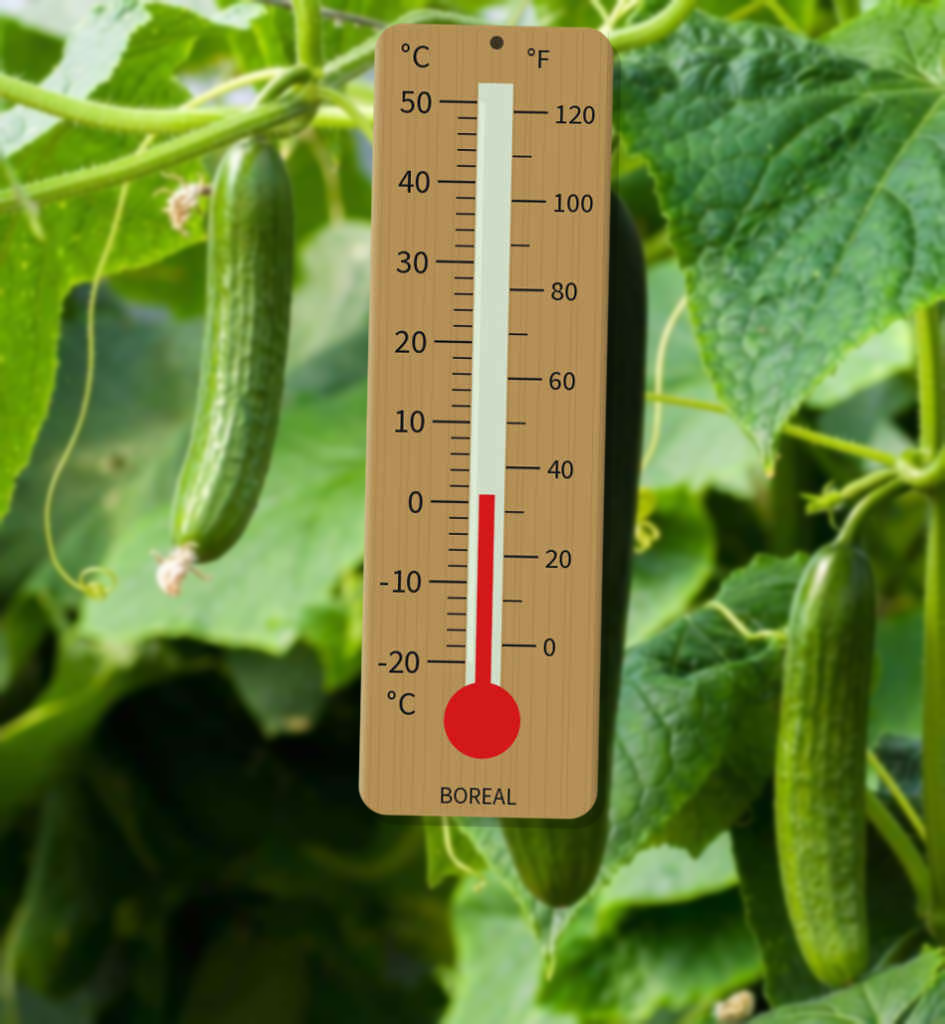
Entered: 1; °C
